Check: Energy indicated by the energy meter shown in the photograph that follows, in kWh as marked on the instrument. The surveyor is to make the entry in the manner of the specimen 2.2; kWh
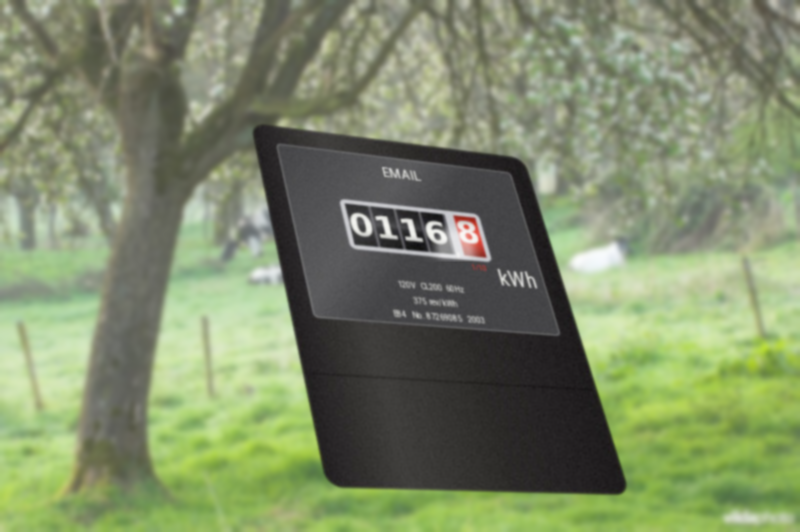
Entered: 116.8; kWh
